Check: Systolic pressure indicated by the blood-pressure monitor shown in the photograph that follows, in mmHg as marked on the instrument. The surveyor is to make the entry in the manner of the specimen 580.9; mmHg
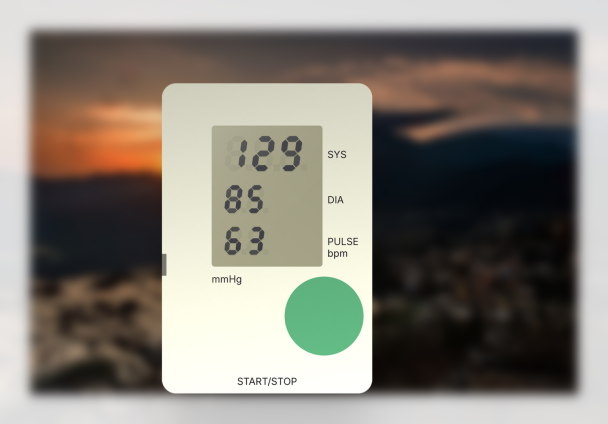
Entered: 129; mmHg
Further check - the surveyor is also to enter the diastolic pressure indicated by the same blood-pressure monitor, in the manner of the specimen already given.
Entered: 85; mmHg
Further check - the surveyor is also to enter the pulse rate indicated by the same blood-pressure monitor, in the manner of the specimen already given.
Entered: 63; bpm
